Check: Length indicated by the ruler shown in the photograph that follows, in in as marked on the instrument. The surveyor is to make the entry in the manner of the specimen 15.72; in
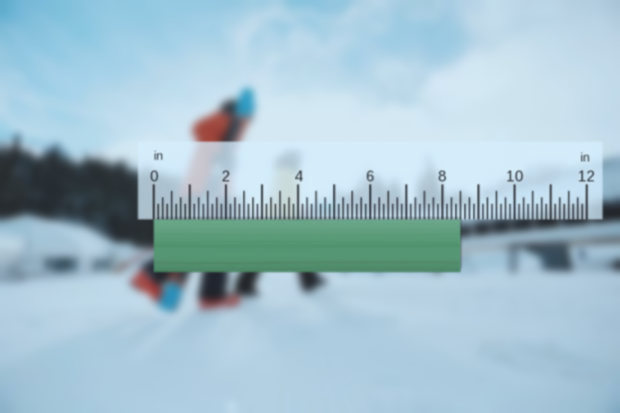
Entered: 8.5; in
